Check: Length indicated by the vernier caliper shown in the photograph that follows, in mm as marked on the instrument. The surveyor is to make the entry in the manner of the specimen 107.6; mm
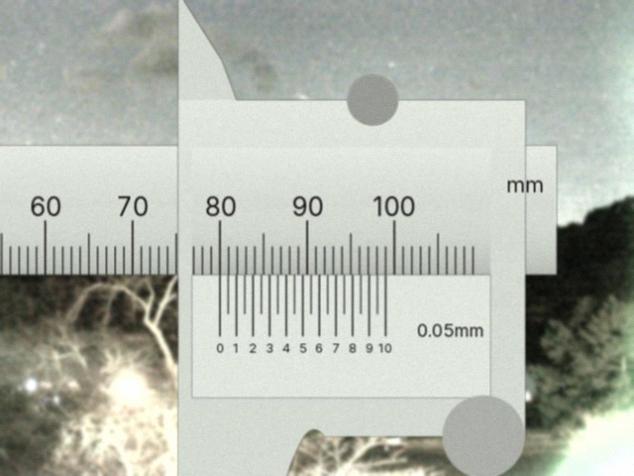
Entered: 80.0; mm
